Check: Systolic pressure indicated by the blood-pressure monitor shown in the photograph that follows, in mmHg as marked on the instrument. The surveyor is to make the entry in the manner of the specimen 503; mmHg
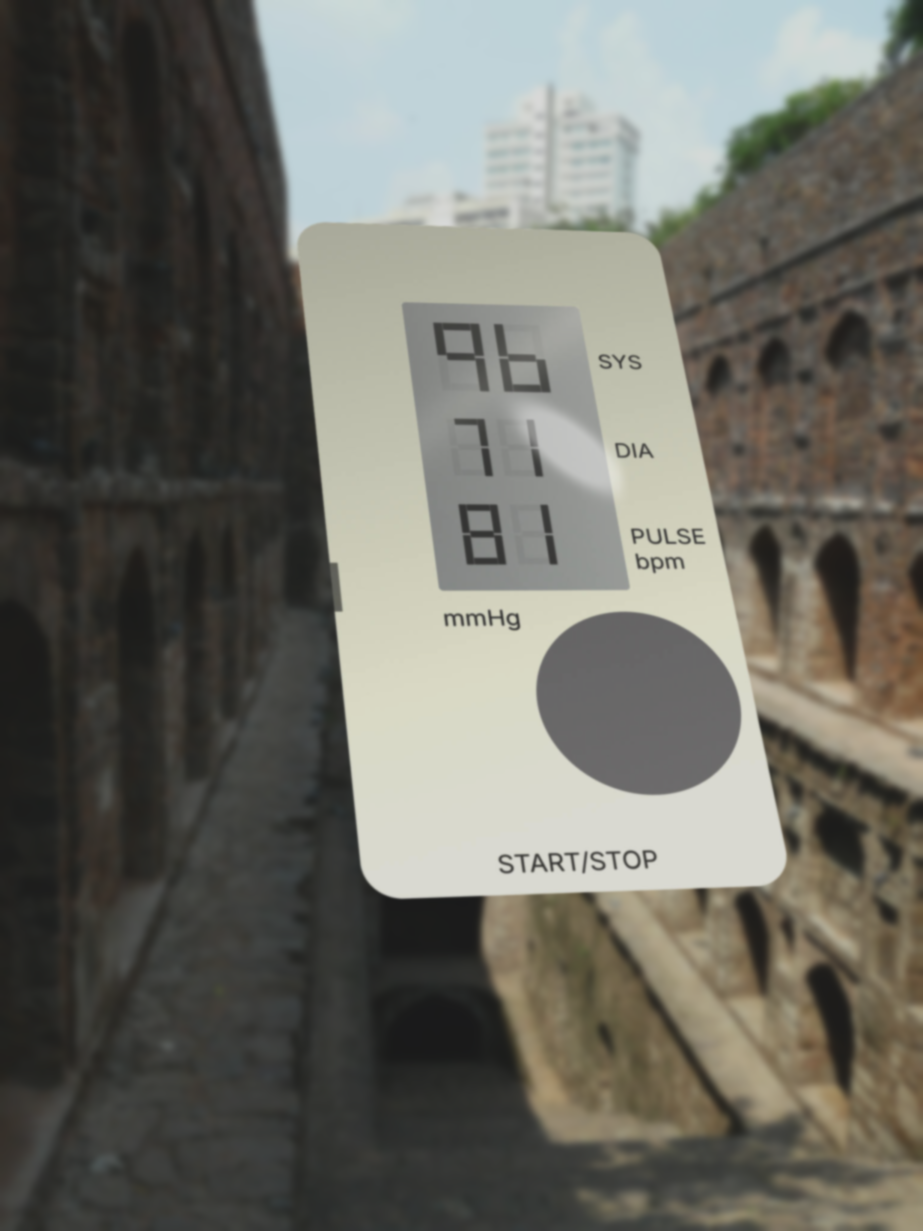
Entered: 96; mmHg
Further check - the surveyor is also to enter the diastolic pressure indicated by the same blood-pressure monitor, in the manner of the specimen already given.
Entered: 71; mmHg
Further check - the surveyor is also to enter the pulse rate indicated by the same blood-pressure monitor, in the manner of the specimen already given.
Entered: 81; bpm
